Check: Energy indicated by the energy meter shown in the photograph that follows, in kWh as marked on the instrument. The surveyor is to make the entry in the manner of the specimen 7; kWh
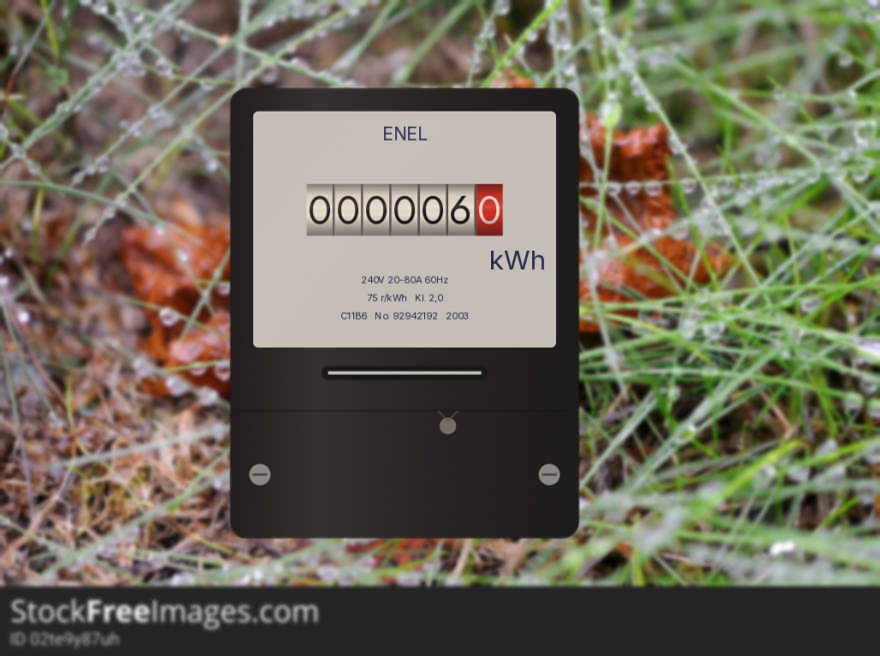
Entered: 6.0; kWh
